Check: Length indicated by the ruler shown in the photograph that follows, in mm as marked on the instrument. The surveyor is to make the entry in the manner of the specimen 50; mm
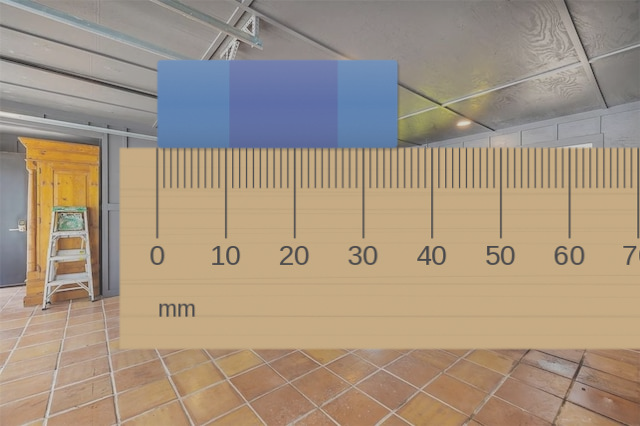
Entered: 35; mm
